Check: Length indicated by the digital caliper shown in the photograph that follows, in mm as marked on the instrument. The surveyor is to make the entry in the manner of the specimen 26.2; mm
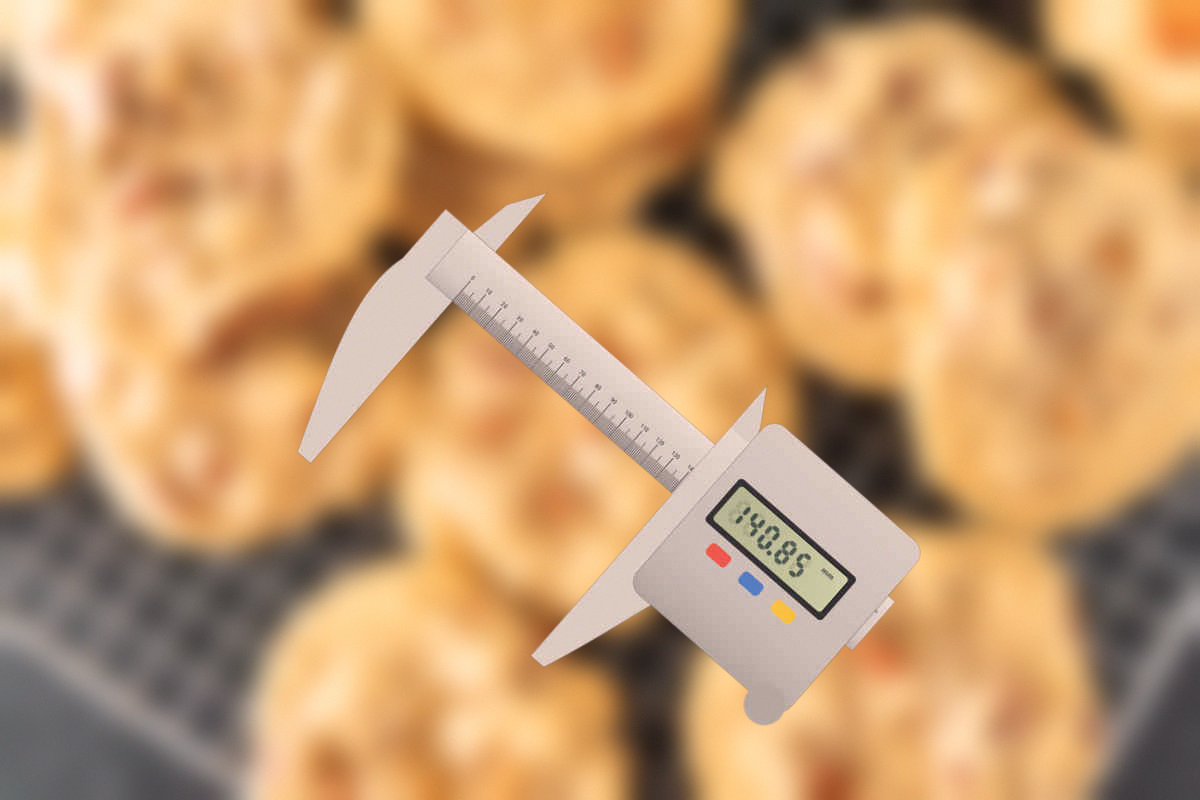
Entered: 140.85; mm
